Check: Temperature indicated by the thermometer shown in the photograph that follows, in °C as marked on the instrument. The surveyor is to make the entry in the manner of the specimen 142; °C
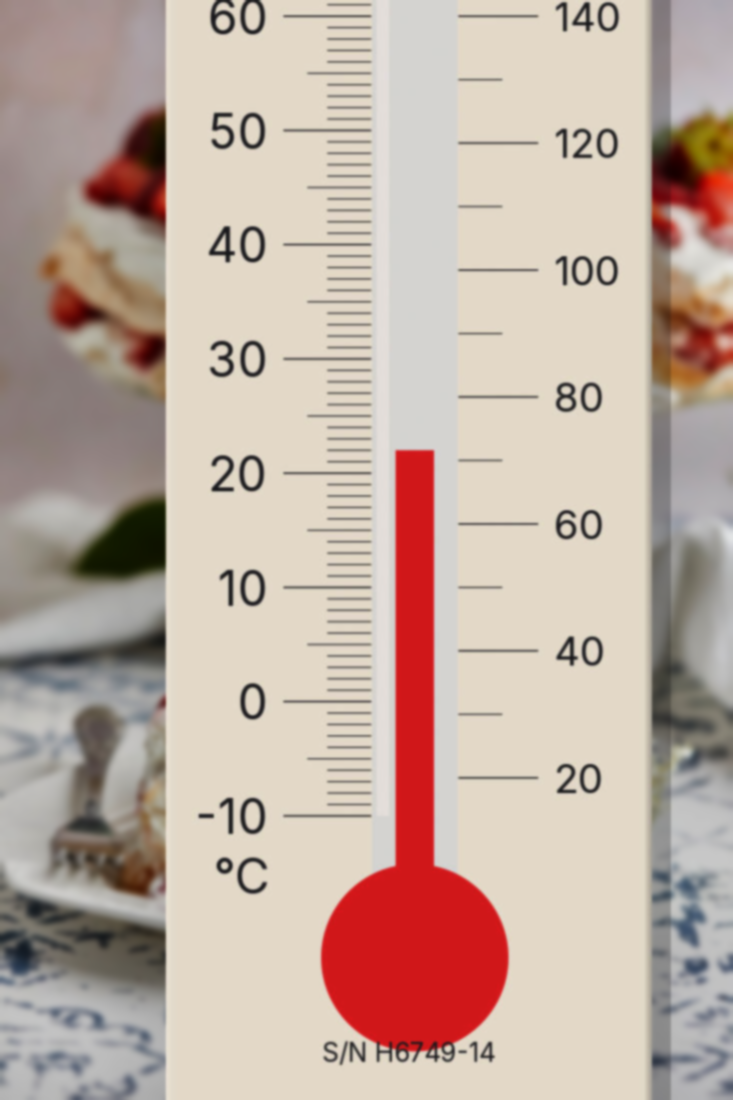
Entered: 22; °C
